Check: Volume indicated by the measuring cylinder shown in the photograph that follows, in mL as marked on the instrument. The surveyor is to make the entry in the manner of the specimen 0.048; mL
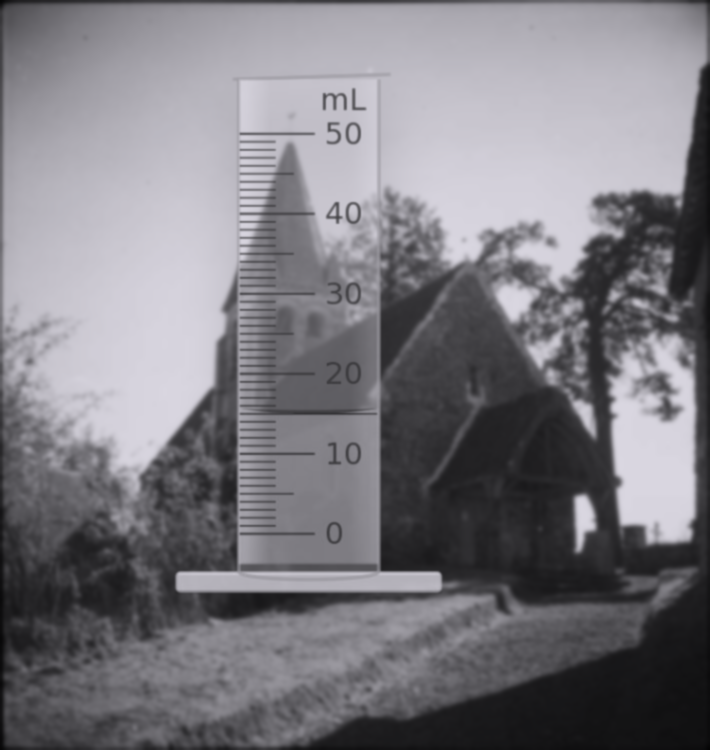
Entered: 15; mL
